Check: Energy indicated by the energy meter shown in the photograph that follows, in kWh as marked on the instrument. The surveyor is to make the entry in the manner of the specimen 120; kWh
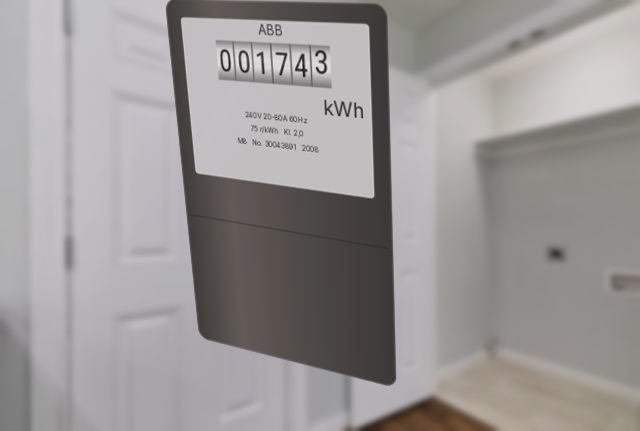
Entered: 1743; kWh
